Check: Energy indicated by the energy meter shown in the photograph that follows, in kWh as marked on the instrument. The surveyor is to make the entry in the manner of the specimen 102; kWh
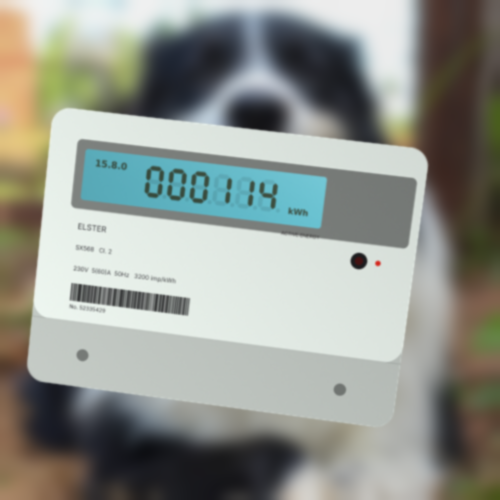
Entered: 114; kWh
